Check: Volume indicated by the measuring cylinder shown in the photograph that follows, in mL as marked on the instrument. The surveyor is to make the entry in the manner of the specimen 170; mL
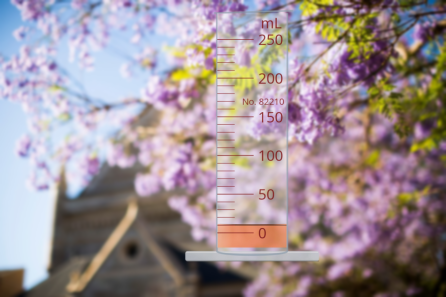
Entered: 10; mL
